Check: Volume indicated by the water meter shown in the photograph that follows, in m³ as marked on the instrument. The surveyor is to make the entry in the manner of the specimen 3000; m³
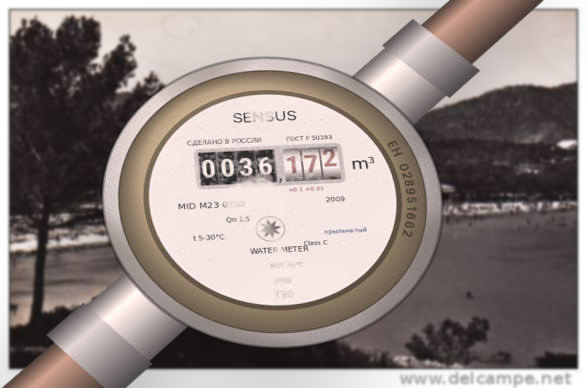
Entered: 36.172; m³
